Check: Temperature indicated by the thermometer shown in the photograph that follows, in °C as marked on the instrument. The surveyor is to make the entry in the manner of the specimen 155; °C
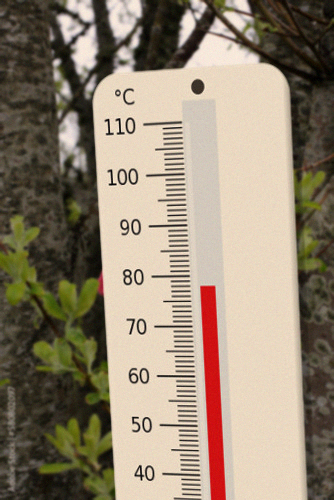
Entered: 78; °C
